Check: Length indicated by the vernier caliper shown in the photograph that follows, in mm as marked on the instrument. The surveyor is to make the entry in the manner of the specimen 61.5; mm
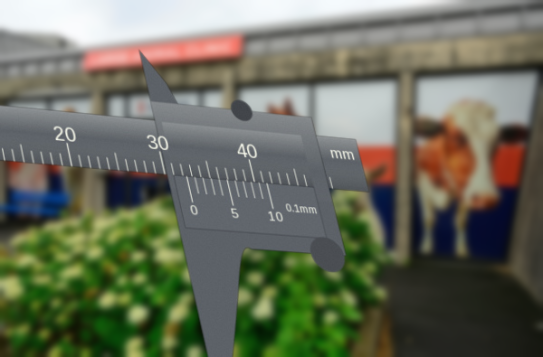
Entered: 32.4; mm
